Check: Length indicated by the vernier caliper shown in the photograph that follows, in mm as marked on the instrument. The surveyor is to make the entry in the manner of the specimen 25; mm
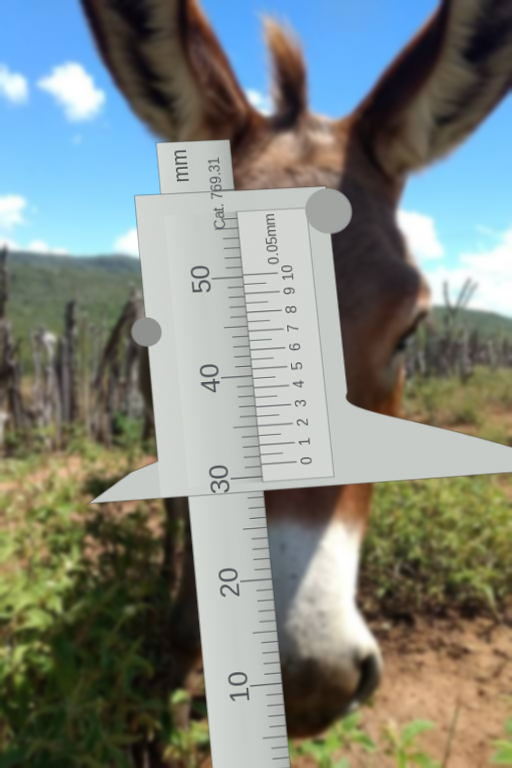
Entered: 31.2; mm
